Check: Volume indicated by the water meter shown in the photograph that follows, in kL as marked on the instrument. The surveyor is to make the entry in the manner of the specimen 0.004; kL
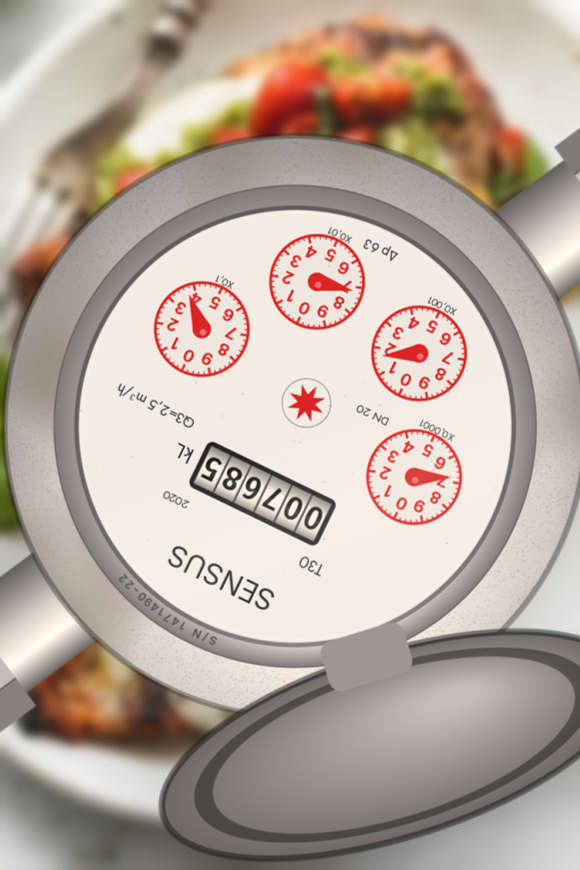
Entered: 7685.3716; kL
